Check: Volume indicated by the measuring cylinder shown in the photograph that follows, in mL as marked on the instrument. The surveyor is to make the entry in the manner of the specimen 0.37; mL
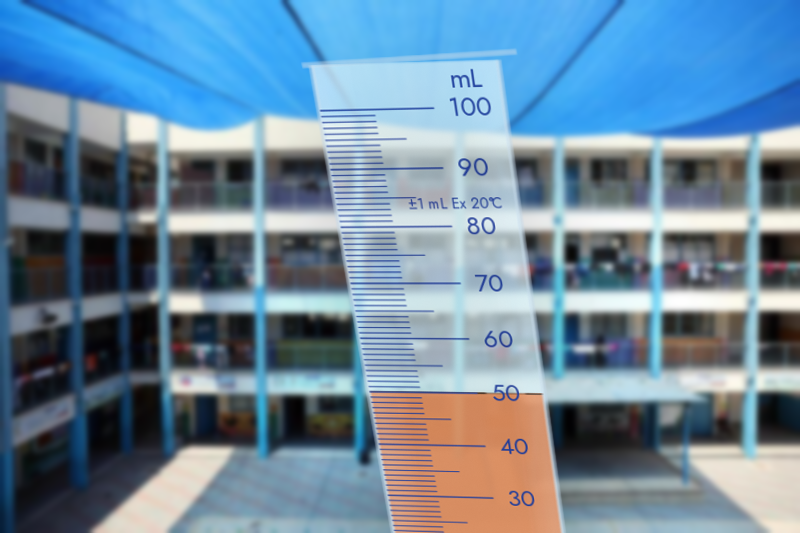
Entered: 50; mL
